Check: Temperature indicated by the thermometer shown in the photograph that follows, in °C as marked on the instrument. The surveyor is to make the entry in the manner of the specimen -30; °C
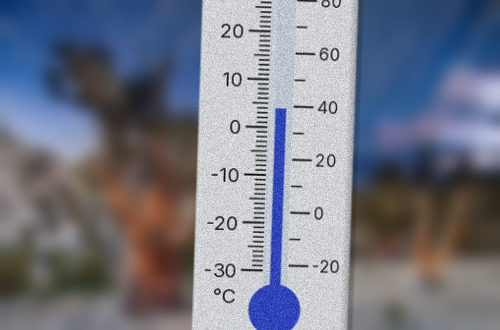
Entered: 4; °C
